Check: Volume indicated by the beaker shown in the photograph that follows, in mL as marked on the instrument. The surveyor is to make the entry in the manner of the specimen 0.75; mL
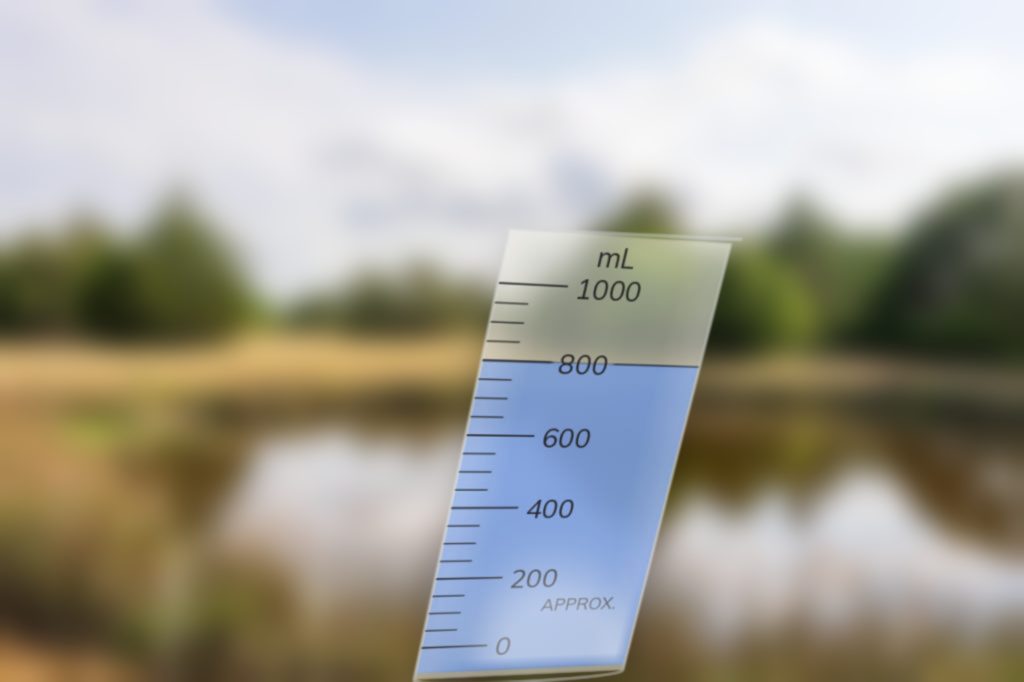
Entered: 800; mL
